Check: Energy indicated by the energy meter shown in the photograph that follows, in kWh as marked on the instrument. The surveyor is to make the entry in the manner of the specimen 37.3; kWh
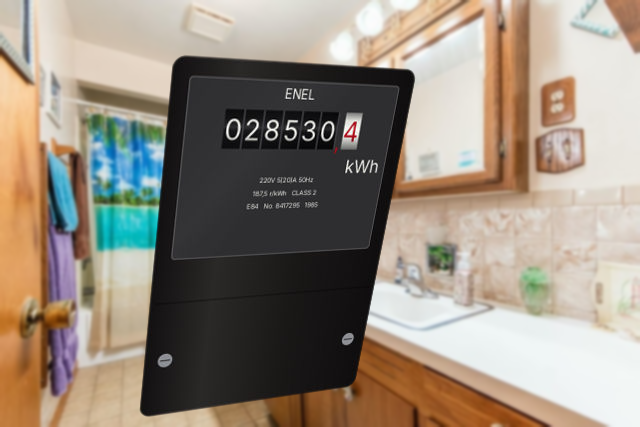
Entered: 28530.4; kWh
